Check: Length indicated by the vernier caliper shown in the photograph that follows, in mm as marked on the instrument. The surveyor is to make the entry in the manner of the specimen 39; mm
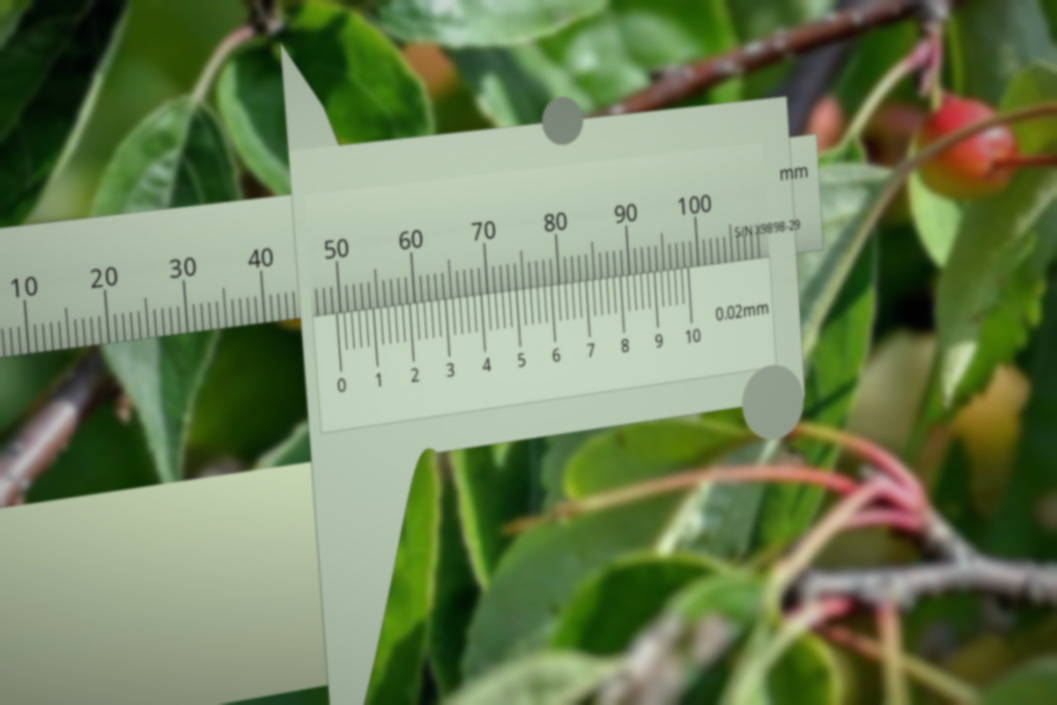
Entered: 49.5; mm
